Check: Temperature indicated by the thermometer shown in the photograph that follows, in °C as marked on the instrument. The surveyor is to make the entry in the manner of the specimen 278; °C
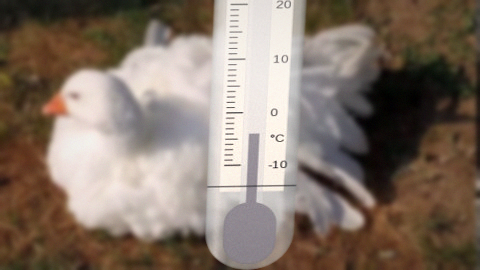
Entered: -4; °C
